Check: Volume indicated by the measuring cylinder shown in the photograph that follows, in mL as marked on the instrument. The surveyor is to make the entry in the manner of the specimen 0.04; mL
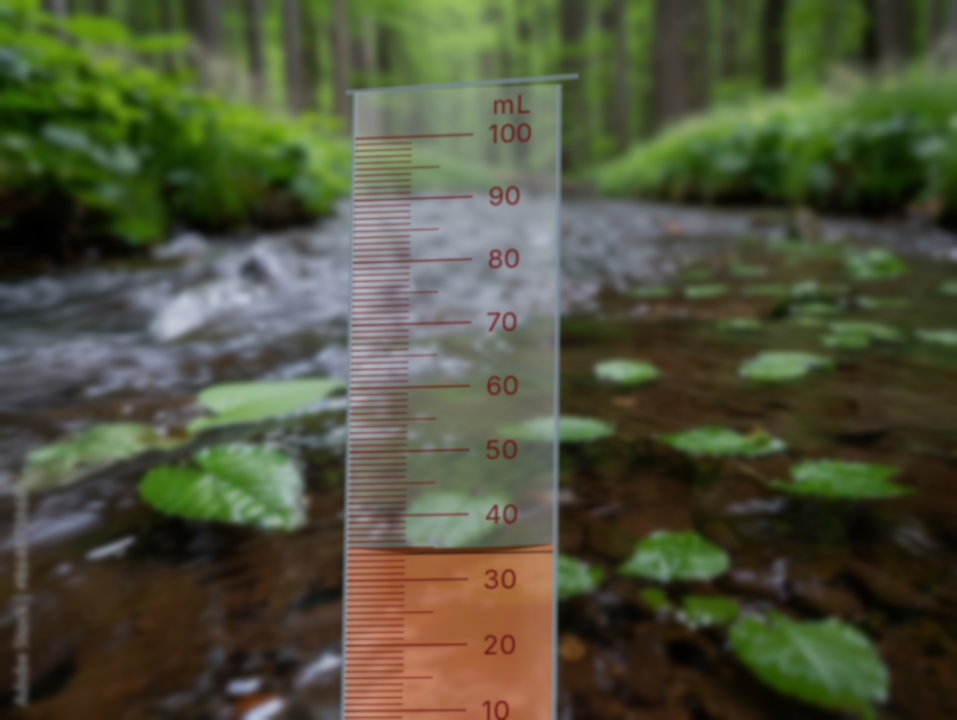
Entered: 34; mL
